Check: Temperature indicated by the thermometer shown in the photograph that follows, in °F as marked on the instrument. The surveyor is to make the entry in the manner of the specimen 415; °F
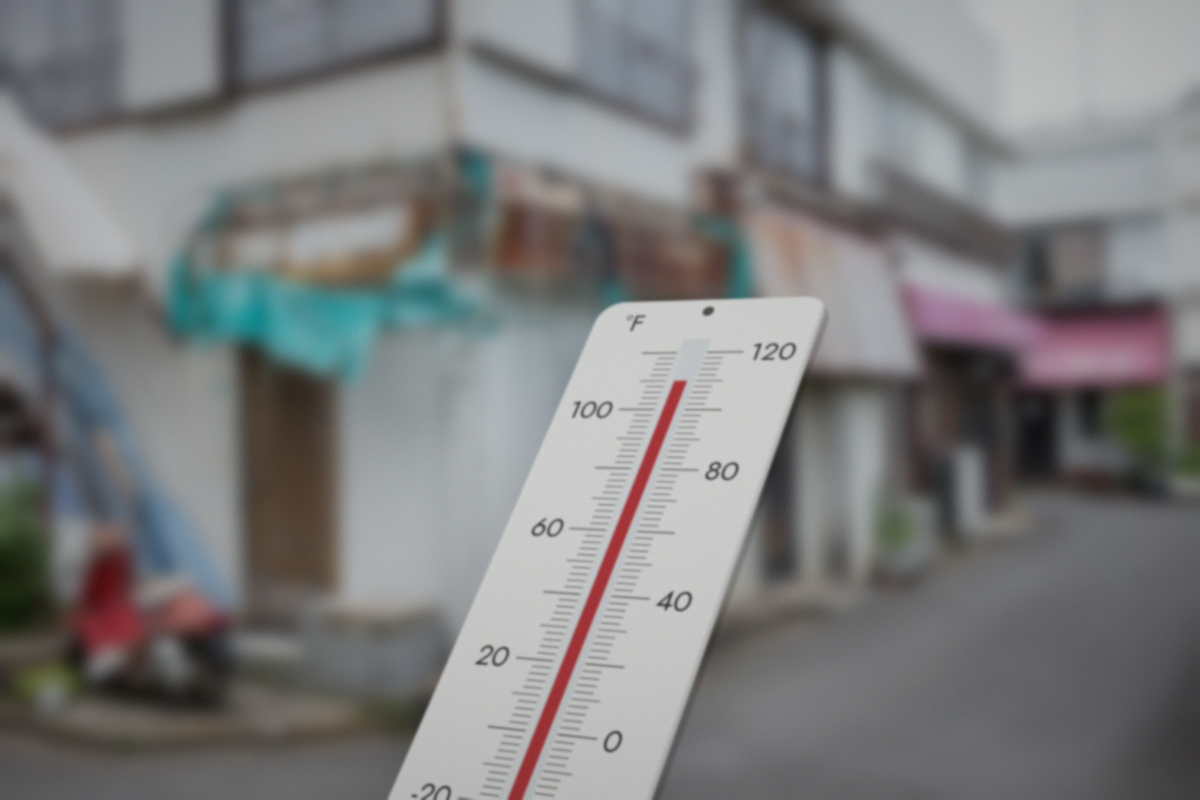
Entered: 110; °F
